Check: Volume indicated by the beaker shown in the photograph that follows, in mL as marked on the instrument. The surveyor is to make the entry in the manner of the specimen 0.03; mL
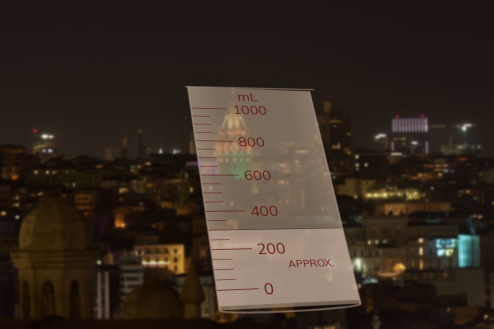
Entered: 300; mL
